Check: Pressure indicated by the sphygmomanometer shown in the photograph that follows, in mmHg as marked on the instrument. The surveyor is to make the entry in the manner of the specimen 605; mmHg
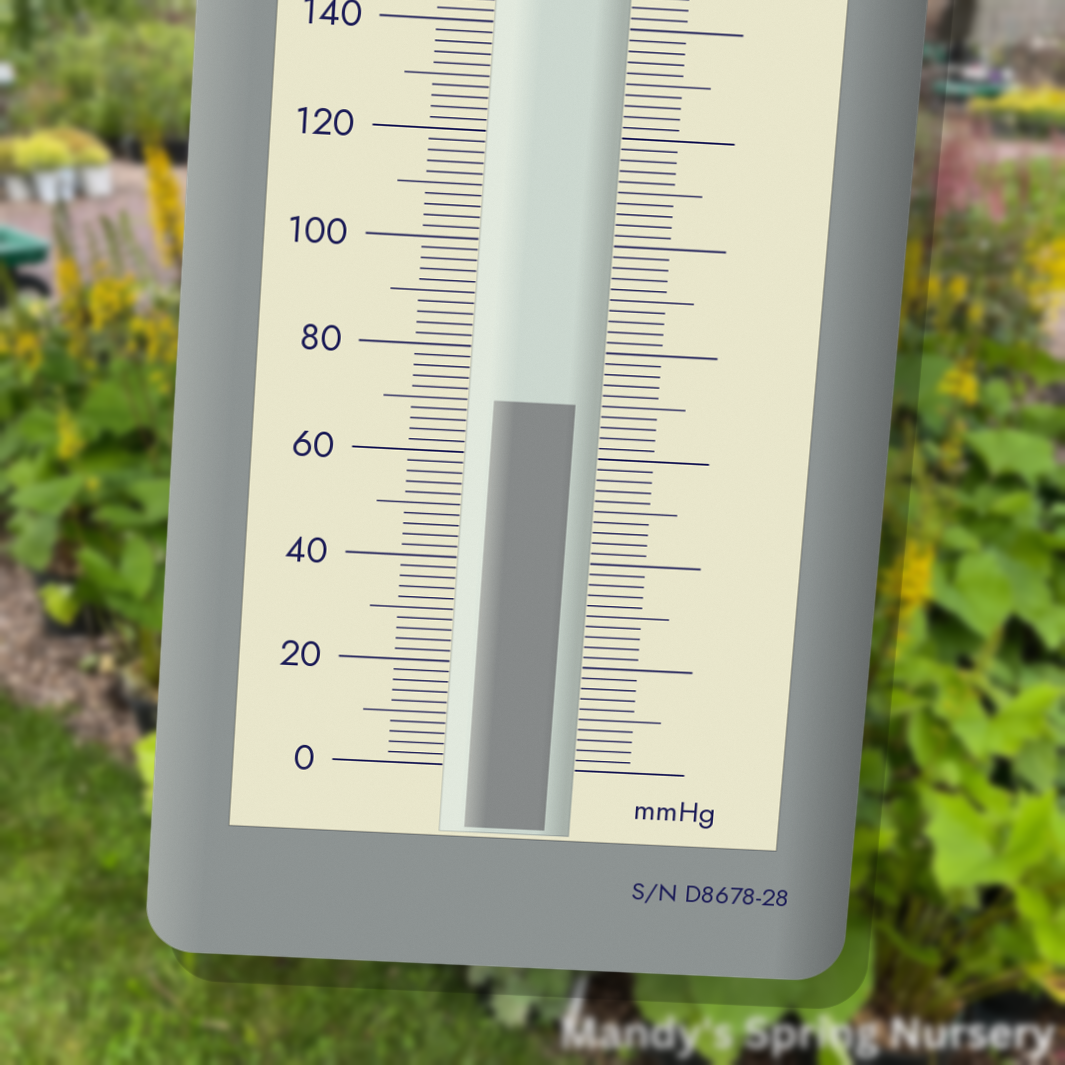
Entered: 70; mmHg
